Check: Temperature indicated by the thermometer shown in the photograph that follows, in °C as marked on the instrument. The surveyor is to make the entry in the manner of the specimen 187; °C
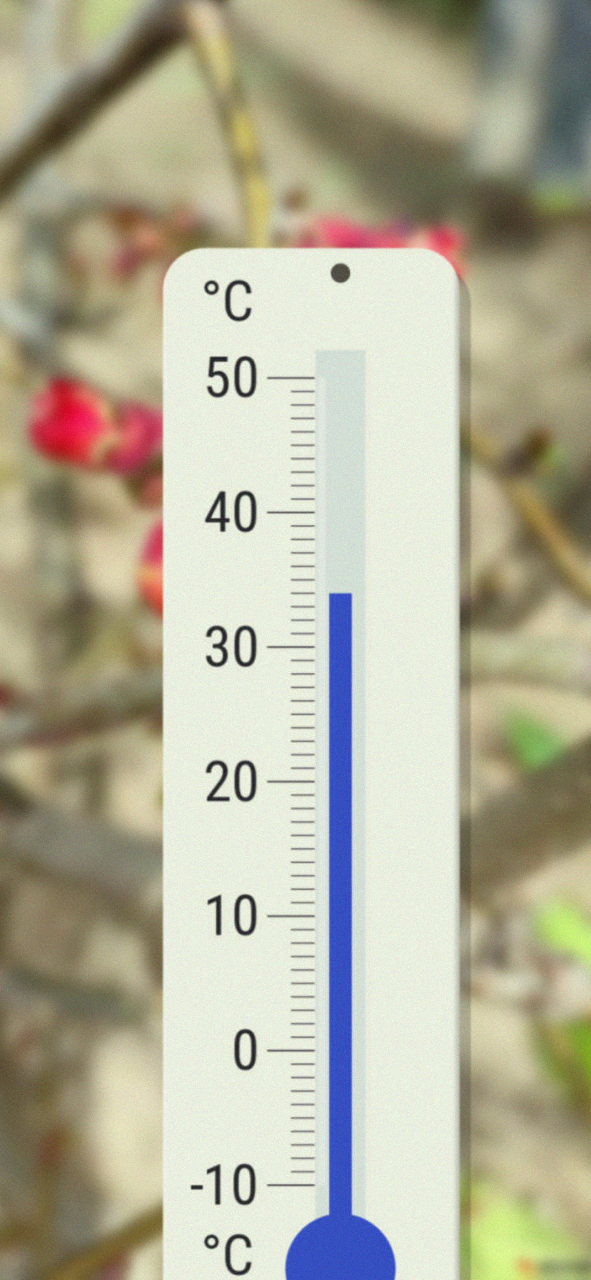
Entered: 34; °C
